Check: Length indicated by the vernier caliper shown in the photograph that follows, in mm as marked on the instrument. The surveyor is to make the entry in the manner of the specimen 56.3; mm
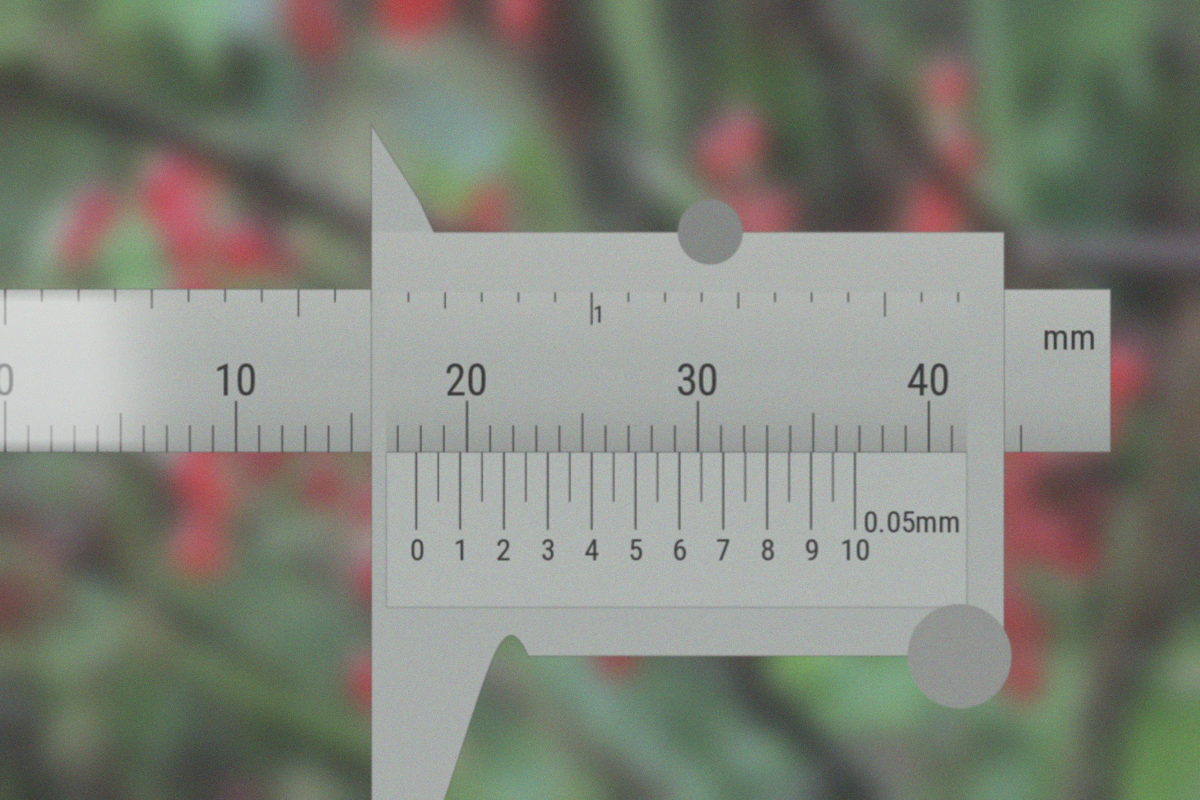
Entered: 17.8; mm
